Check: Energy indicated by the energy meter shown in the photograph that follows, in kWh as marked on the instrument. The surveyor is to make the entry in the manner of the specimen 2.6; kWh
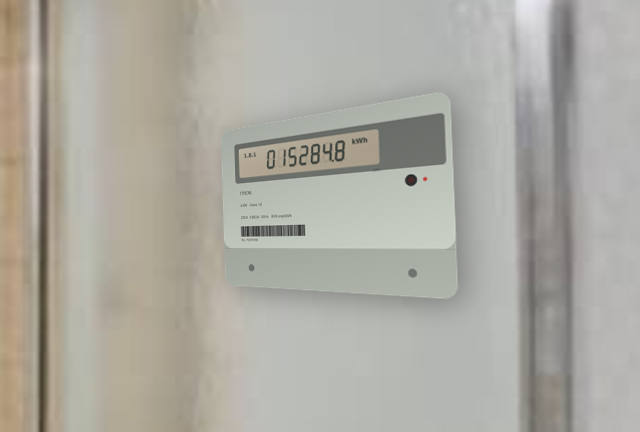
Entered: 15284.8; kWh
